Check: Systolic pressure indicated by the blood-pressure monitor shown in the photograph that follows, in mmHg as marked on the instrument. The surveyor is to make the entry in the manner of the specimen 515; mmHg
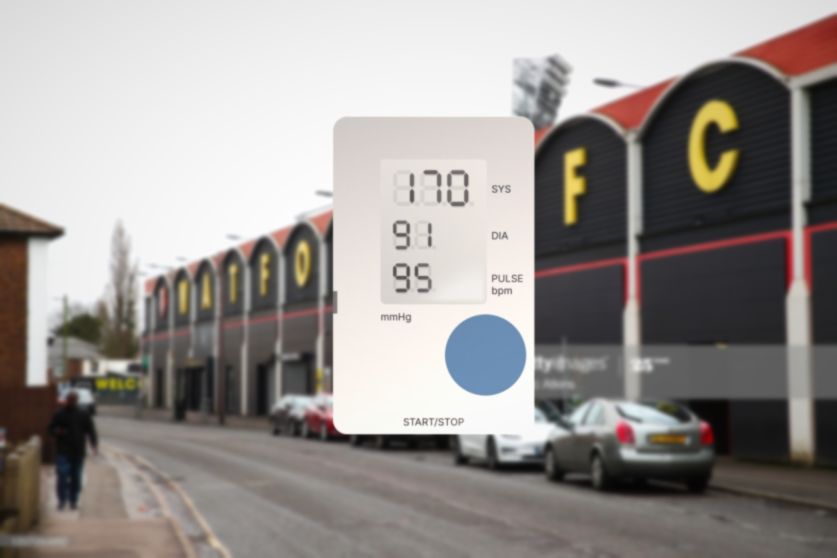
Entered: 170; mmHg
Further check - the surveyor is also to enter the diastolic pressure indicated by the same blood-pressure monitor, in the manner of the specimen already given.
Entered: 91; mmHg
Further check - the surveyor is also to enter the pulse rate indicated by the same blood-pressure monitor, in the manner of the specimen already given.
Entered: 95; bpm
